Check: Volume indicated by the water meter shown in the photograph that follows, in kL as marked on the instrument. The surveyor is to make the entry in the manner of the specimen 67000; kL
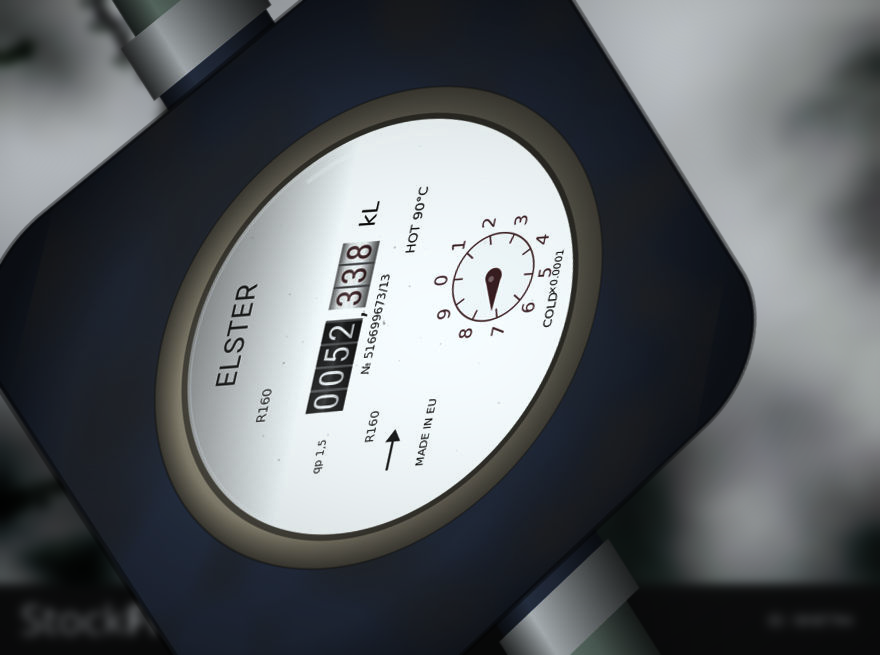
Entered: 52.3387; kL
